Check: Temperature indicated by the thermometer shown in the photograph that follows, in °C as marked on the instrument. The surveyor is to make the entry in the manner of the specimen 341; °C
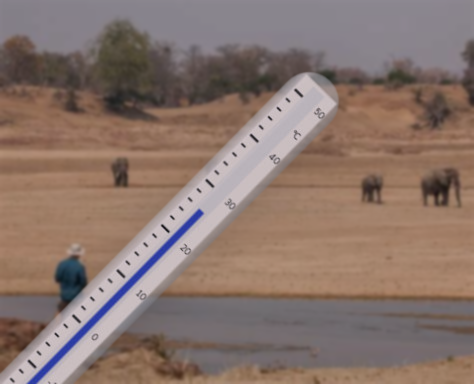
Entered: 26; °C
